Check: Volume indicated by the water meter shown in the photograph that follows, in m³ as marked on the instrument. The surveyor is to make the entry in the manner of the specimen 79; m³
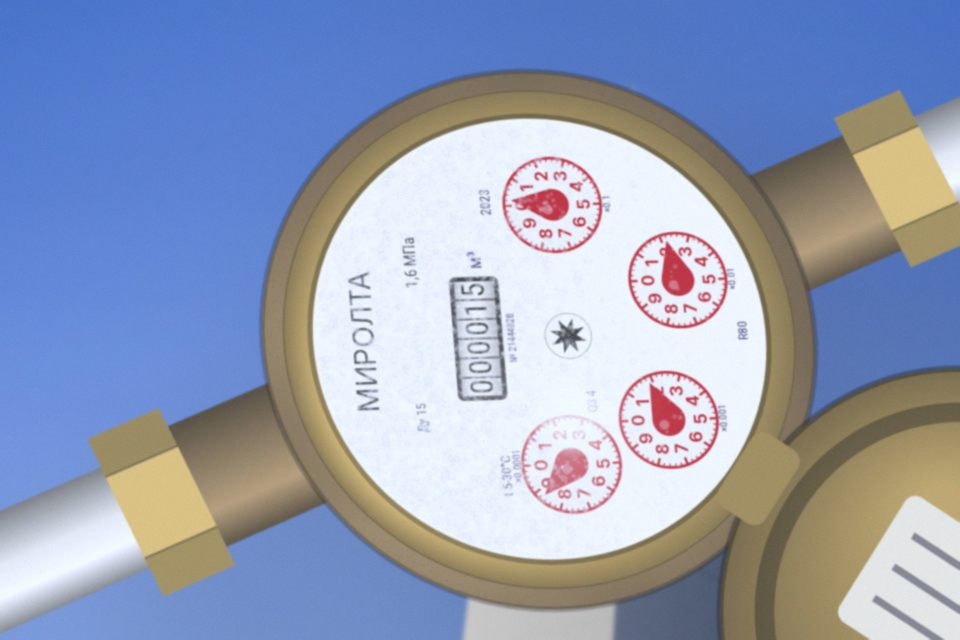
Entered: 15.0218; m³
